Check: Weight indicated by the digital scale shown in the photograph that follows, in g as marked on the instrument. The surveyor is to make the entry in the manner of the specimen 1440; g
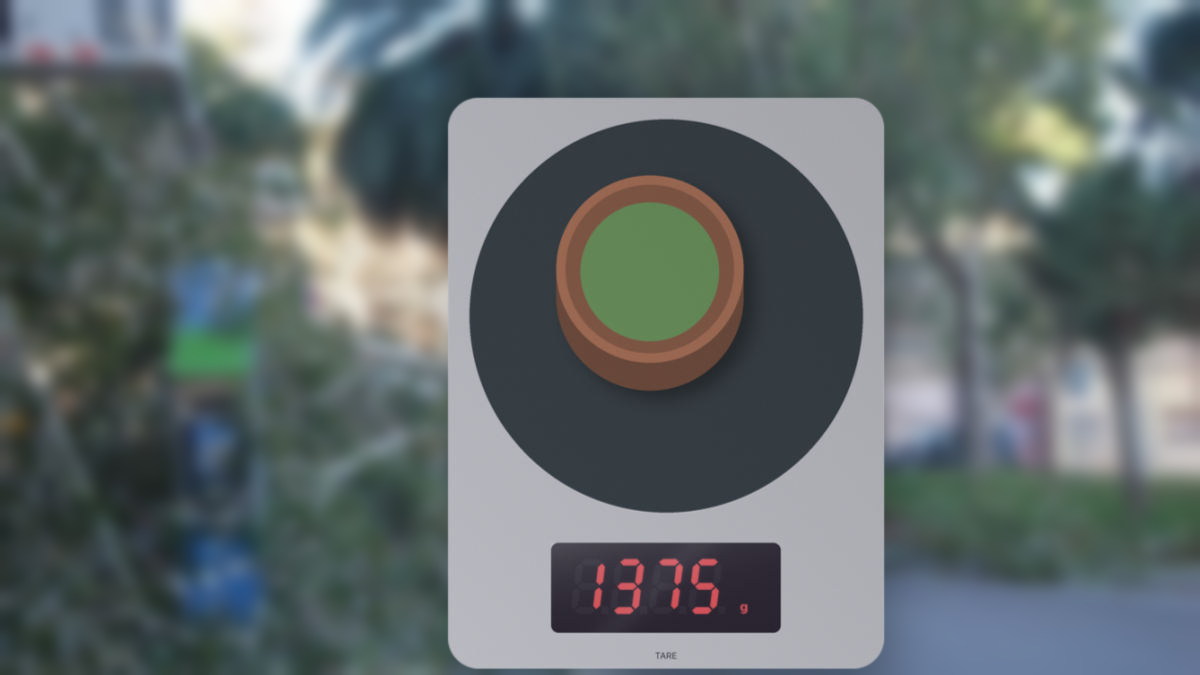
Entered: 1375; g
